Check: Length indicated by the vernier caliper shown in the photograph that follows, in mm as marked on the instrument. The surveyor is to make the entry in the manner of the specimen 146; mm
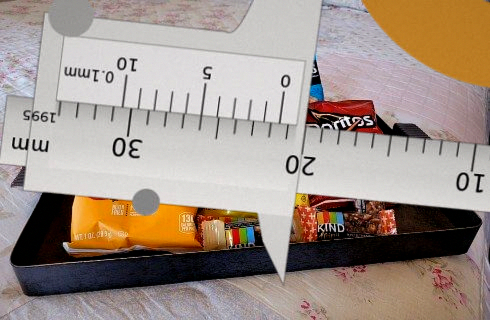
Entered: 21.5; mm
